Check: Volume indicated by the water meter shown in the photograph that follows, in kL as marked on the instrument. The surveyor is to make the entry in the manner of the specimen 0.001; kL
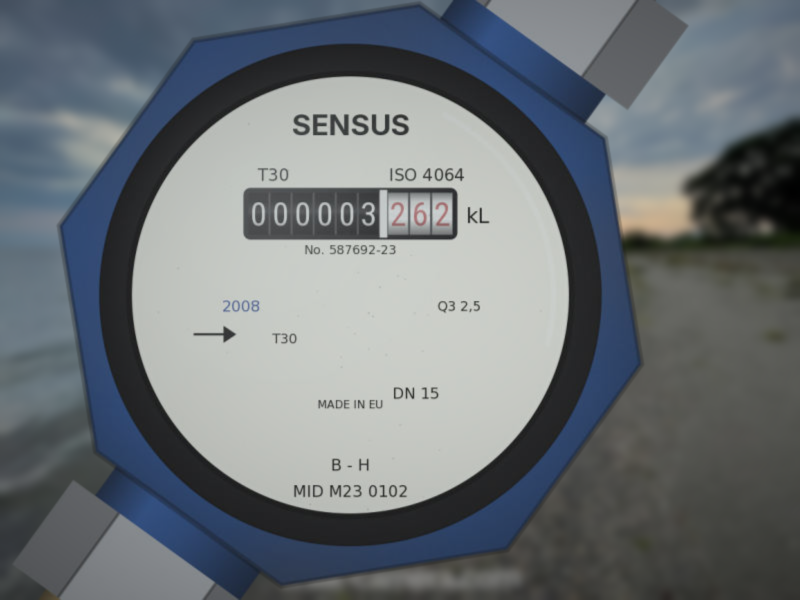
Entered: 3.262; kL
